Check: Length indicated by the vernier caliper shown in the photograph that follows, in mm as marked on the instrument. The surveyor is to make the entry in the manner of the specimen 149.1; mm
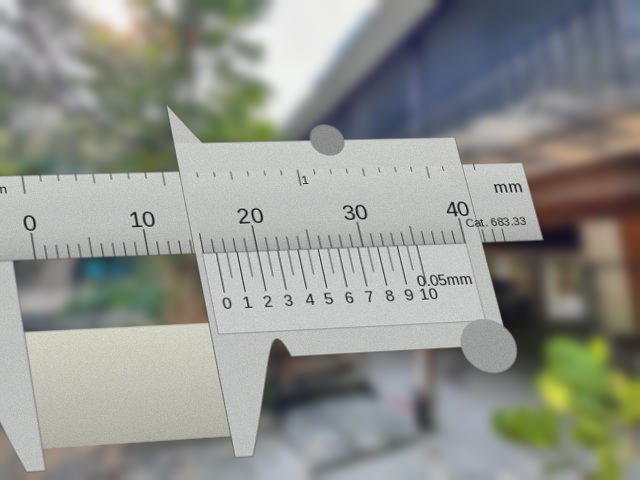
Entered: 16.2; mm
